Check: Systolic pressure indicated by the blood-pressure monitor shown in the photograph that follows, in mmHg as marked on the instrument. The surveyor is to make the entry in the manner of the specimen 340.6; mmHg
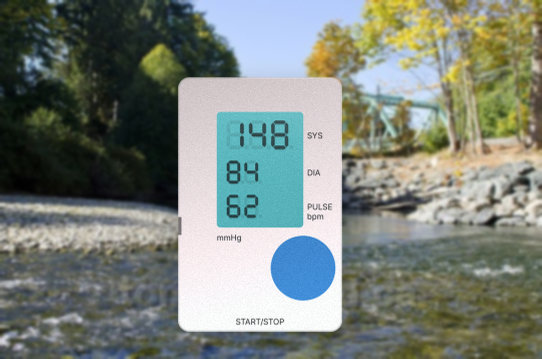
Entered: 148; mmHg
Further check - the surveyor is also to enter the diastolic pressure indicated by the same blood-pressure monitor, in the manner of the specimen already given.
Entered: 84; mmHg
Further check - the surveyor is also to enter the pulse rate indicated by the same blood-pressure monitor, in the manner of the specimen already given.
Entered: 62; bpm
